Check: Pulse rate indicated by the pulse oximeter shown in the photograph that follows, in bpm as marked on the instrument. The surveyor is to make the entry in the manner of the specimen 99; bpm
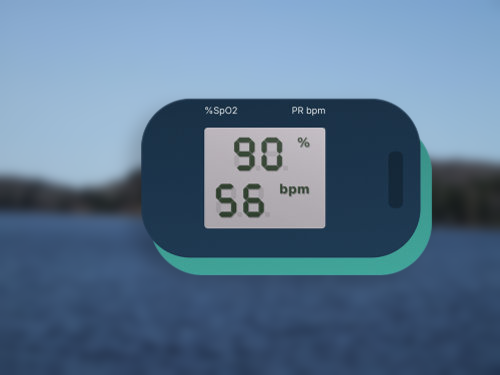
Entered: 56; bpm
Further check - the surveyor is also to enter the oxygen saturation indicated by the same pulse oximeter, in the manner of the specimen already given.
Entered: 90; %
